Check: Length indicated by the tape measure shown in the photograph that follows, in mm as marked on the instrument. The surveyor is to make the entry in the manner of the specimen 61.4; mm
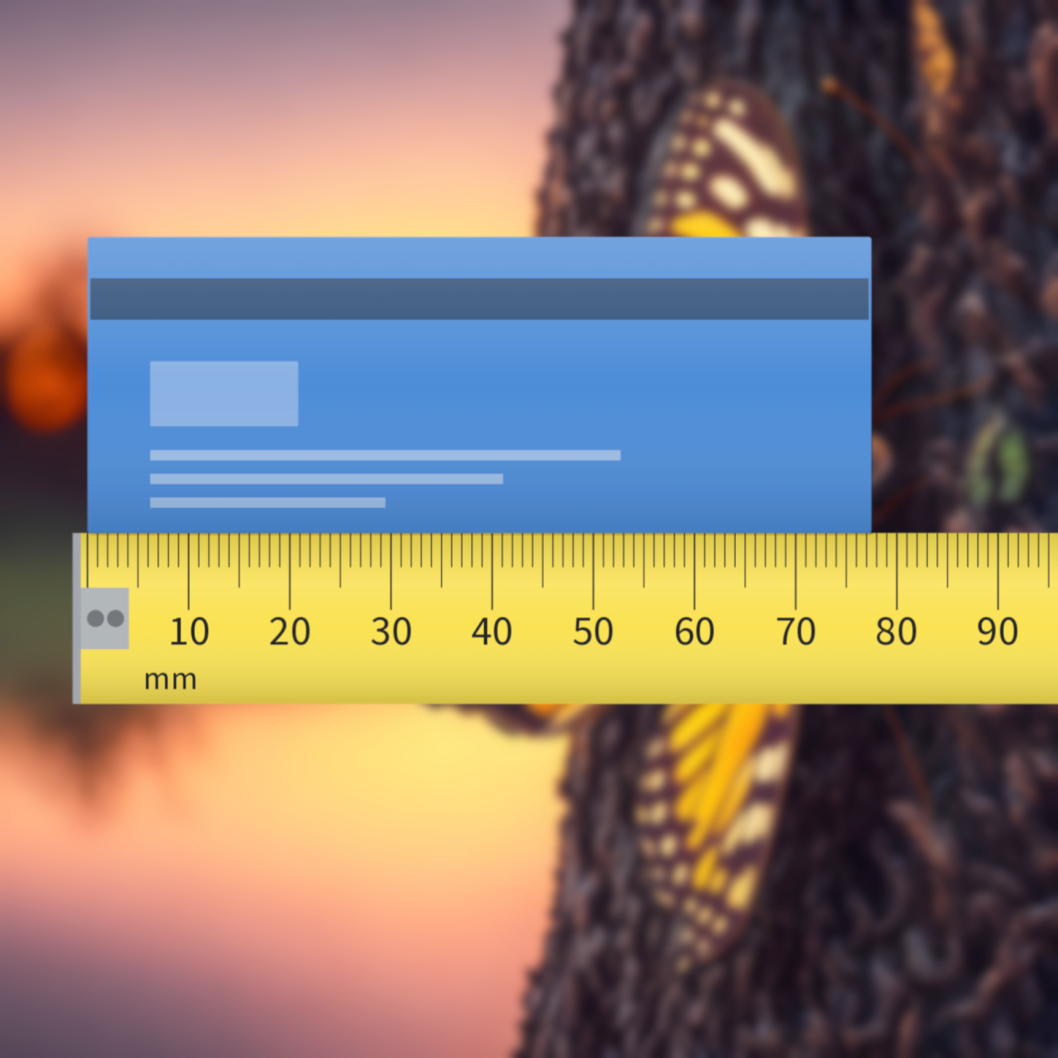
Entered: 77.5; mm
